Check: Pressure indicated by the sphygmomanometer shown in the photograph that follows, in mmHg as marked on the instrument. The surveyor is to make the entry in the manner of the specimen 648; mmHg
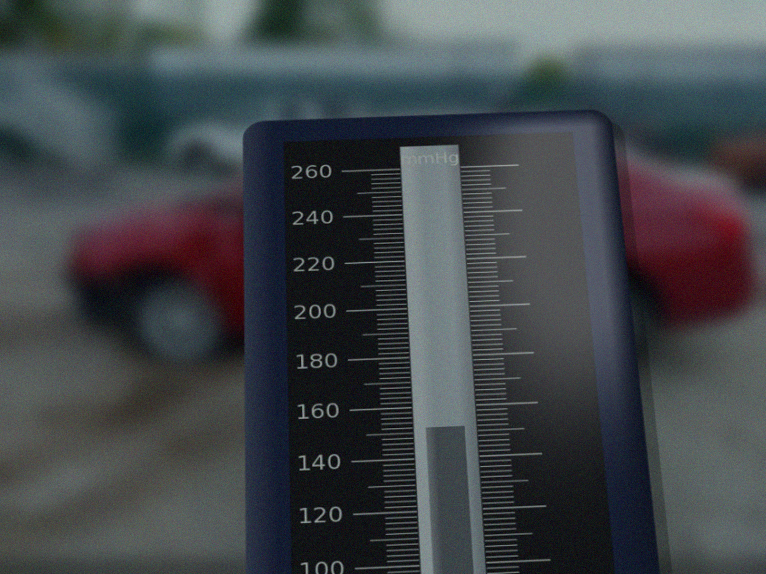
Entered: 152; mmHg
